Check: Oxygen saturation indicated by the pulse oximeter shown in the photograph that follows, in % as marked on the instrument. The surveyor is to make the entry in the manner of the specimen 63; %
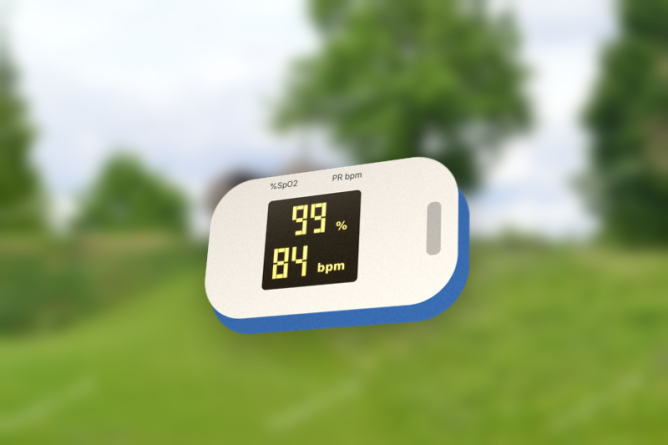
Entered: 99; %
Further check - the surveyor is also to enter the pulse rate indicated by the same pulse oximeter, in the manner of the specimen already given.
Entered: 84; bpm
